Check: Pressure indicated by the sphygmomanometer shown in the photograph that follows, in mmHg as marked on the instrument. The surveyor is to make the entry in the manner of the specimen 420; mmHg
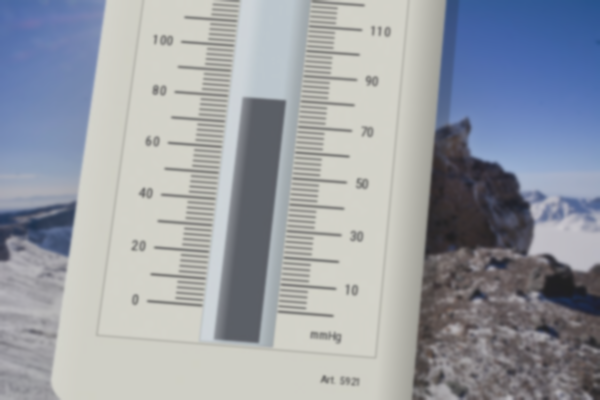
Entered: 80; mmHg
